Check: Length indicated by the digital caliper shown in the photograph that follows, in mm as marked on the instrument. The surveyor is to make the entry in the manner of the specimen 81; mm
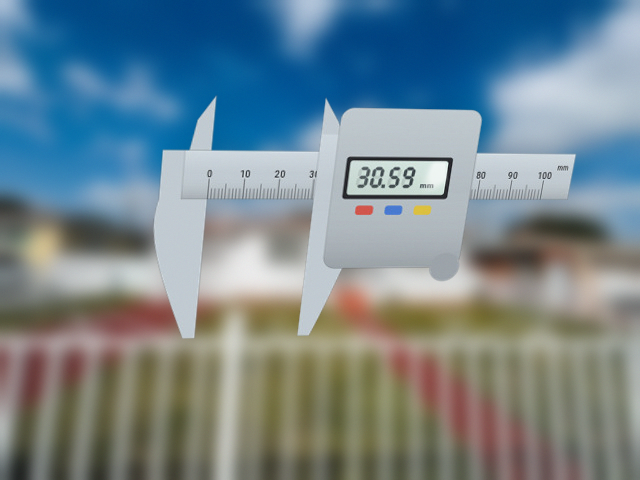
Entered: 30.59; mm
